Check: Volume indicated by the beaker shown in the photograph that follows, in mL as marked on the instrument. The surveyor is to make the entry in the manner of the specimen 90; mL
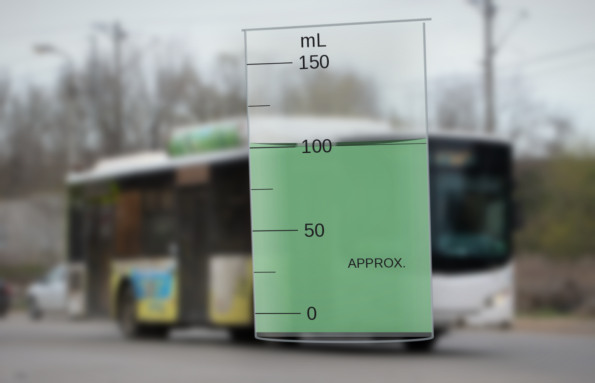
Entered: 100; mL
